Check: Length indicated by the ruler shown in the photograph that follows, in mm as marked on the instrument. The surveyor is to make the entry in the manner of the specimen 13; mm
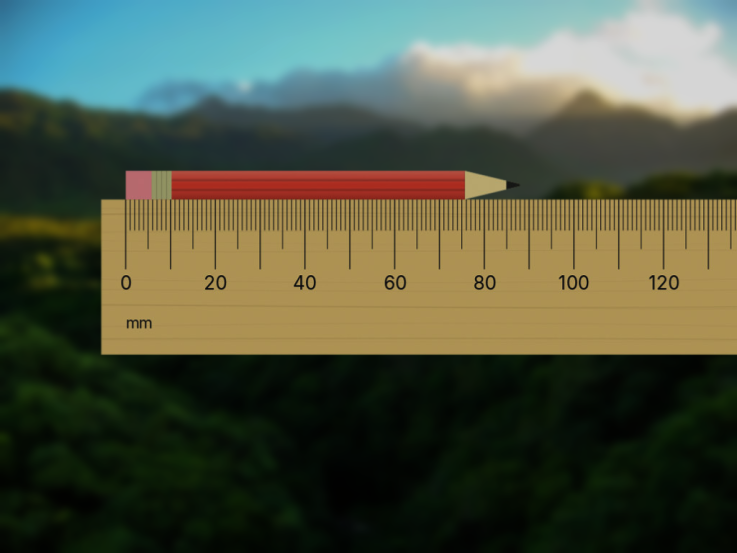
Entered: 88; mm
